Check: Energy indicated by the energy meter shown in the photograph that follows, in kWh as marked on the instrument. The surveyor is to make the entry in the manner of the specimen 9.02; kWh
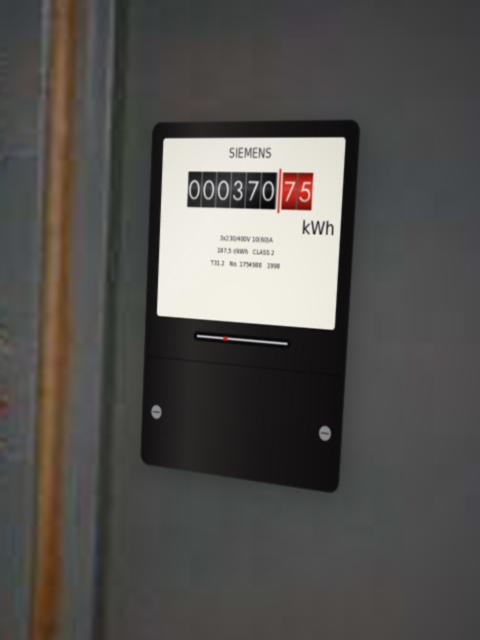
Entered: 370.75; kWh
